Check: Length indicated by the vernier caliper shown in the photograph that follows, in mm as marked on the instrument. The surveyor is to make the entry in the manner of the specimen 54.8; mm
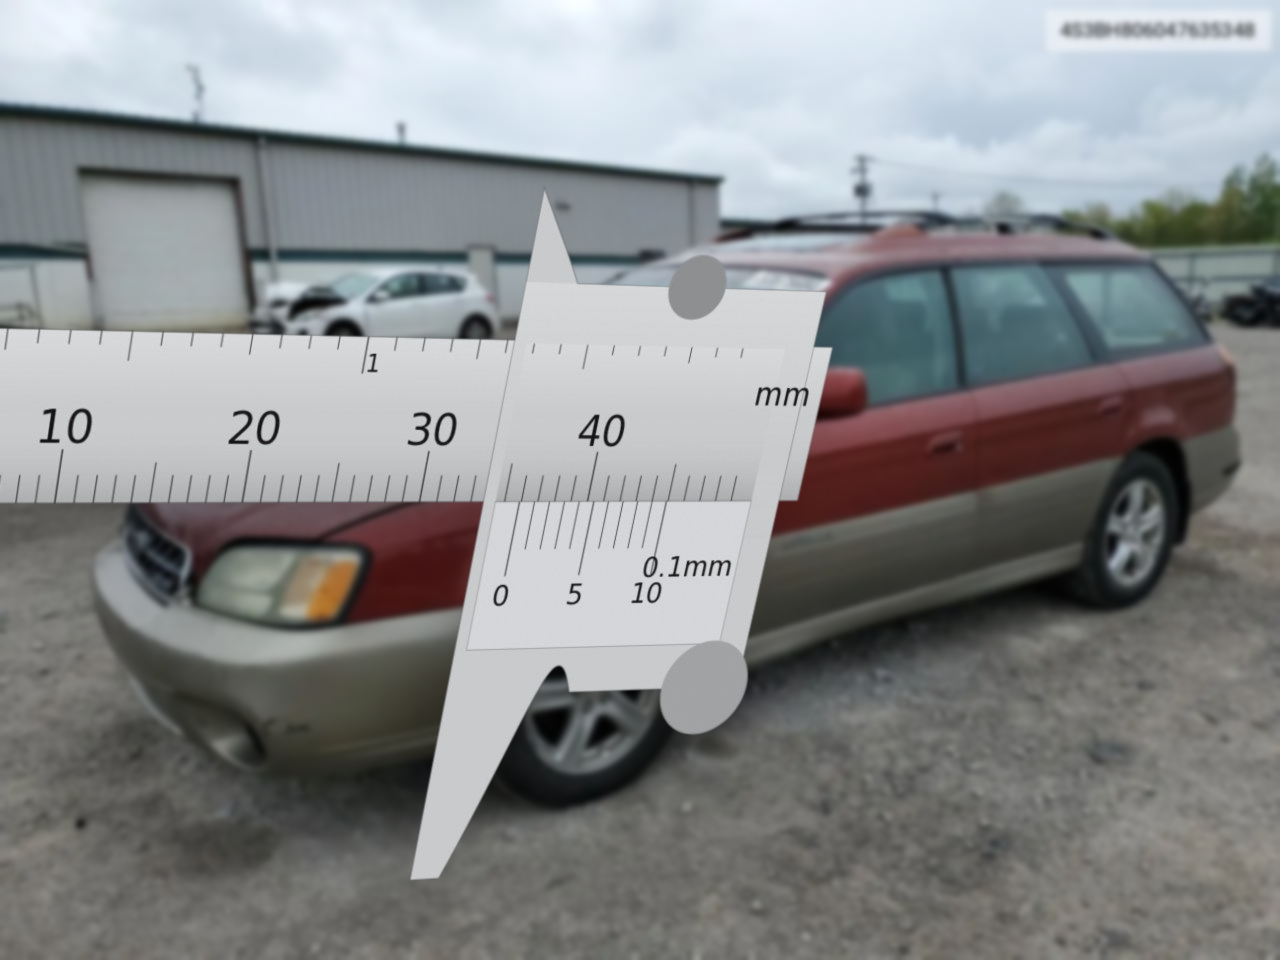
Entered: 35.9; mm
